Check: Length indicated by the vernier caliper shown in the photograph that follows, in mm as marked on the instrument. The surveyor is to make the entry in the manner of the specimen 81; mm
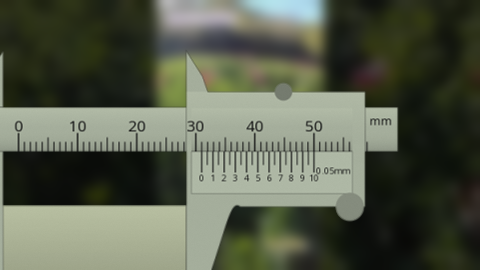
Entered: 31.0; mm
